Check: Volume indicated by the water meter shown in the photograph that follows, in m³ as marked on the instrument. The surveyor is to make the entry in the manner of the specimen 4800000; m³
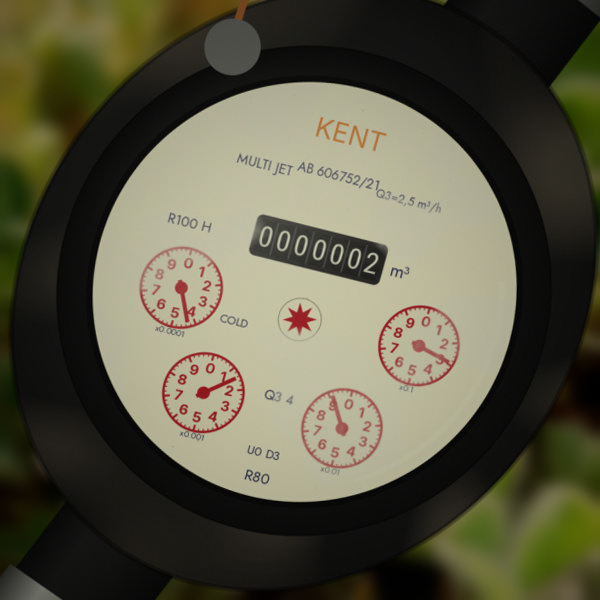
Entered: 2.2914; m³
